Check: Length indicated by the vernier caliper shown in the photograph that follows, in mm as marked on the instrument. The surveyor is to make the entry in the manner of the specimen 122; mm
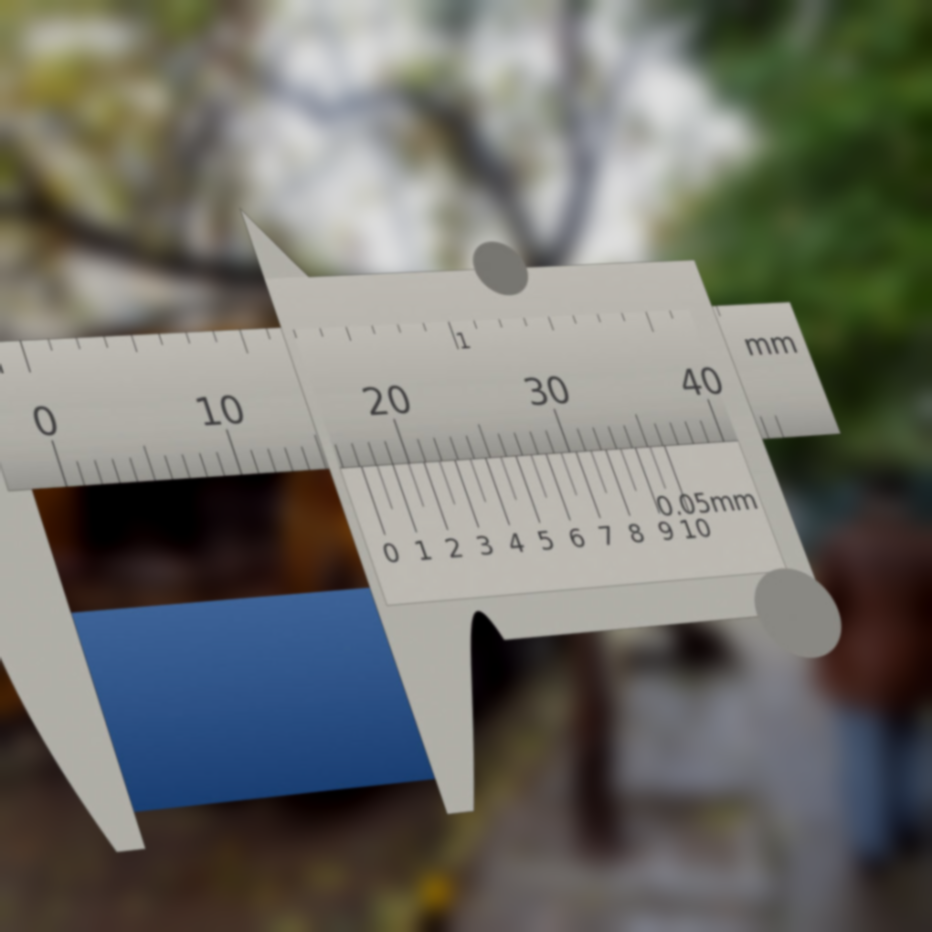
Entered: 17.1; mm
